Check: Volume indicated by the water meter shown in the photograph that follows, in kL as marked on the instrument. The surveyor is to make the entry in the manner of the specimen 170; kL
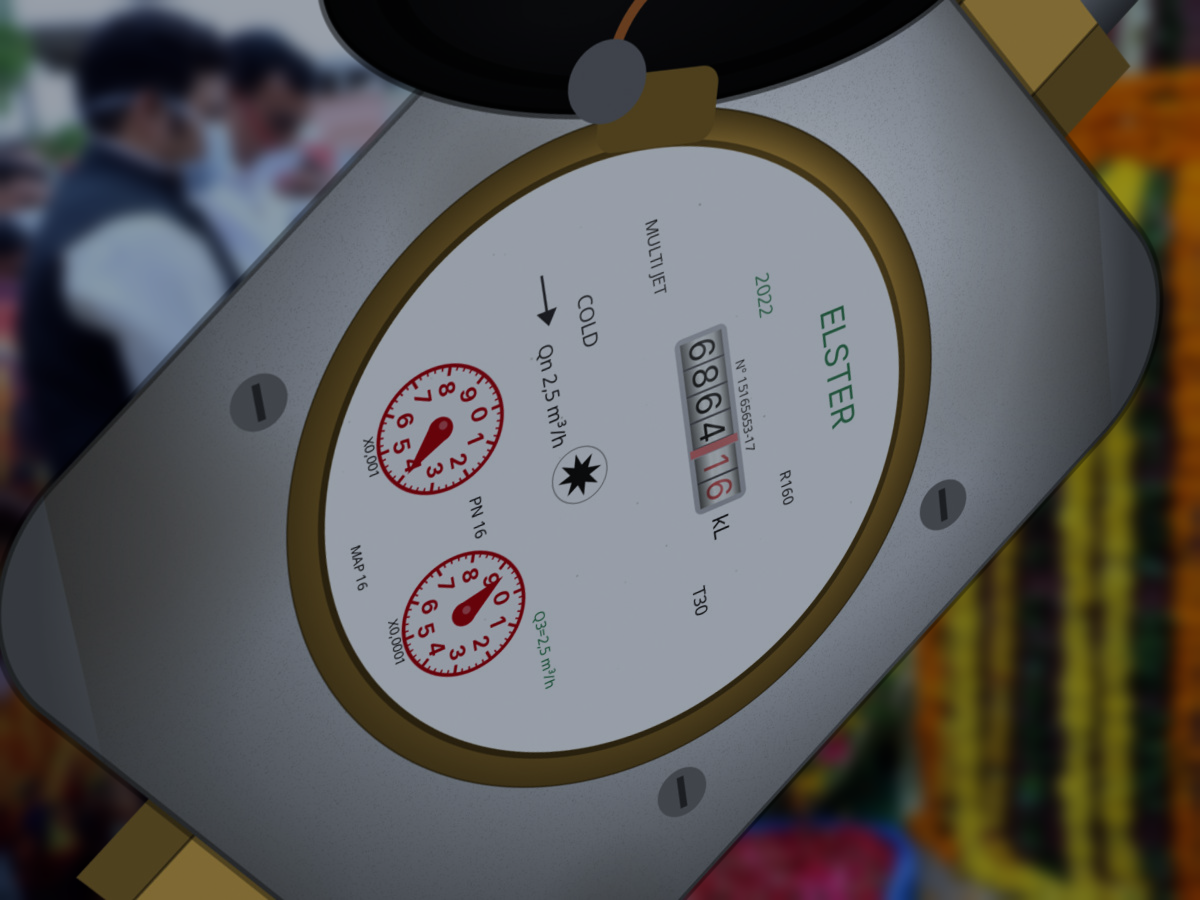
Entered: 6864.1639; kL
